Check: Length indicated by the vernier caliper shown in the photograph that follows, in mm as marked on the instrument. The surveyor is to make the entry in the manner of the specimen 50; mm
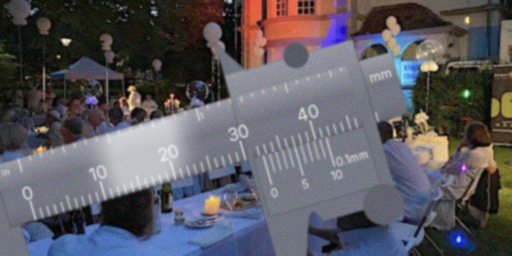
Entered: 32.5; mm
